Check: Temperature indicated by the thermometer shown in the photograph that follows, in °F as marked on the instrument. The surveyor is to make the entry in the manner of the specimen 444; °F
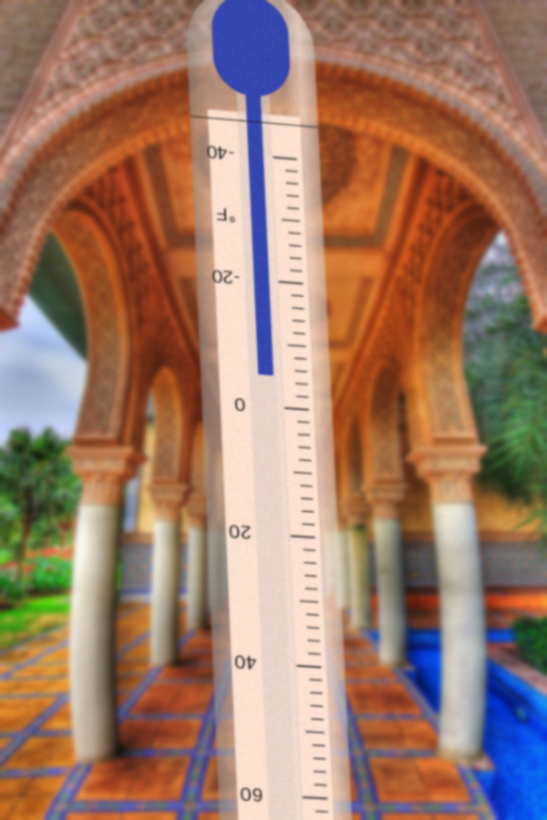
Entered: -5; °F
